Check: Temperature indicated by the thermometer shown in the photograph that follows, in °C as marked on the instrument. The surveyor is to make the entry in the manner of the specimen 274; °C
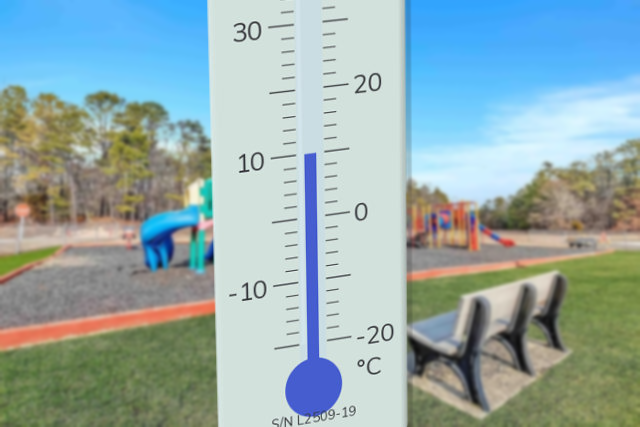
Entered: 10; °C
